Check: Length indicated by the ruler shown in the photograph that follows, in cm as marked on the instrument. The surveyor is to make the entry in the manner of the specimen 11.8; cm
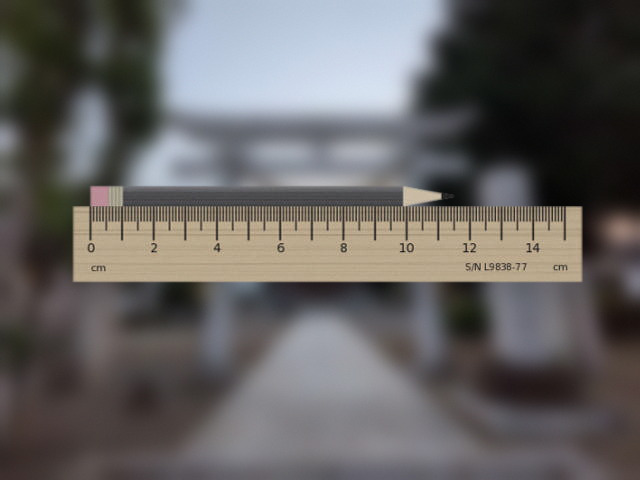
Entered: 11.5; cm
